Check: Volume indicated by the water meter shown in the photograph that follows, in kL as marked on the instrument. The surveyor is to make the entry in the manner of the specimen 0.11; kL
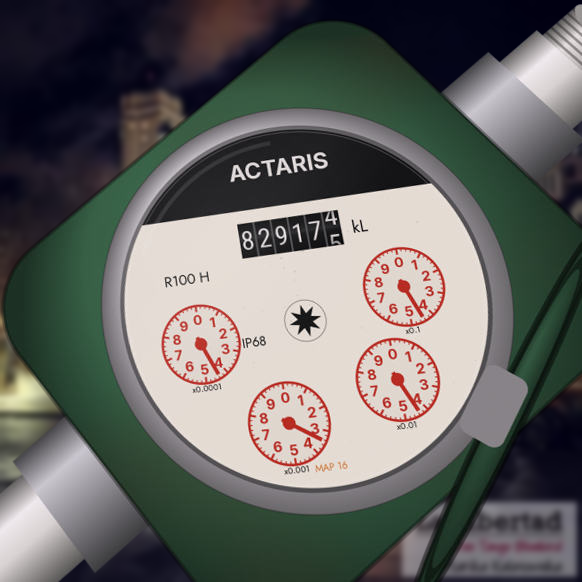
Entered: 829174.4434; kL
